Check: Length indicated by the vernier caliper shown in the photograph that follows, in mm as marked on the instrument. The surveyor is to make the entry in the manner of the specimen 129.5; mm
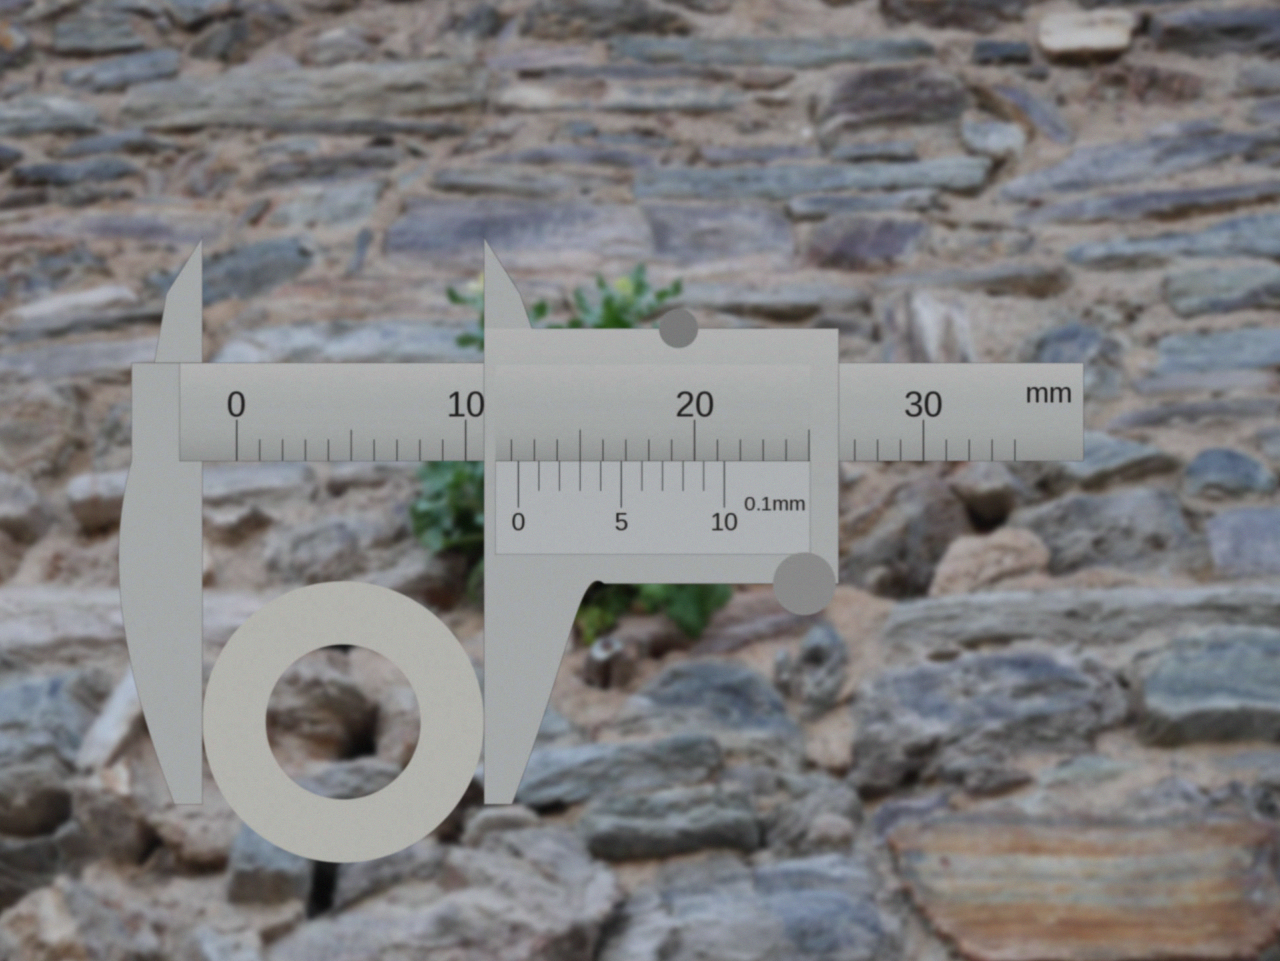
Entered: 12.3; mm
